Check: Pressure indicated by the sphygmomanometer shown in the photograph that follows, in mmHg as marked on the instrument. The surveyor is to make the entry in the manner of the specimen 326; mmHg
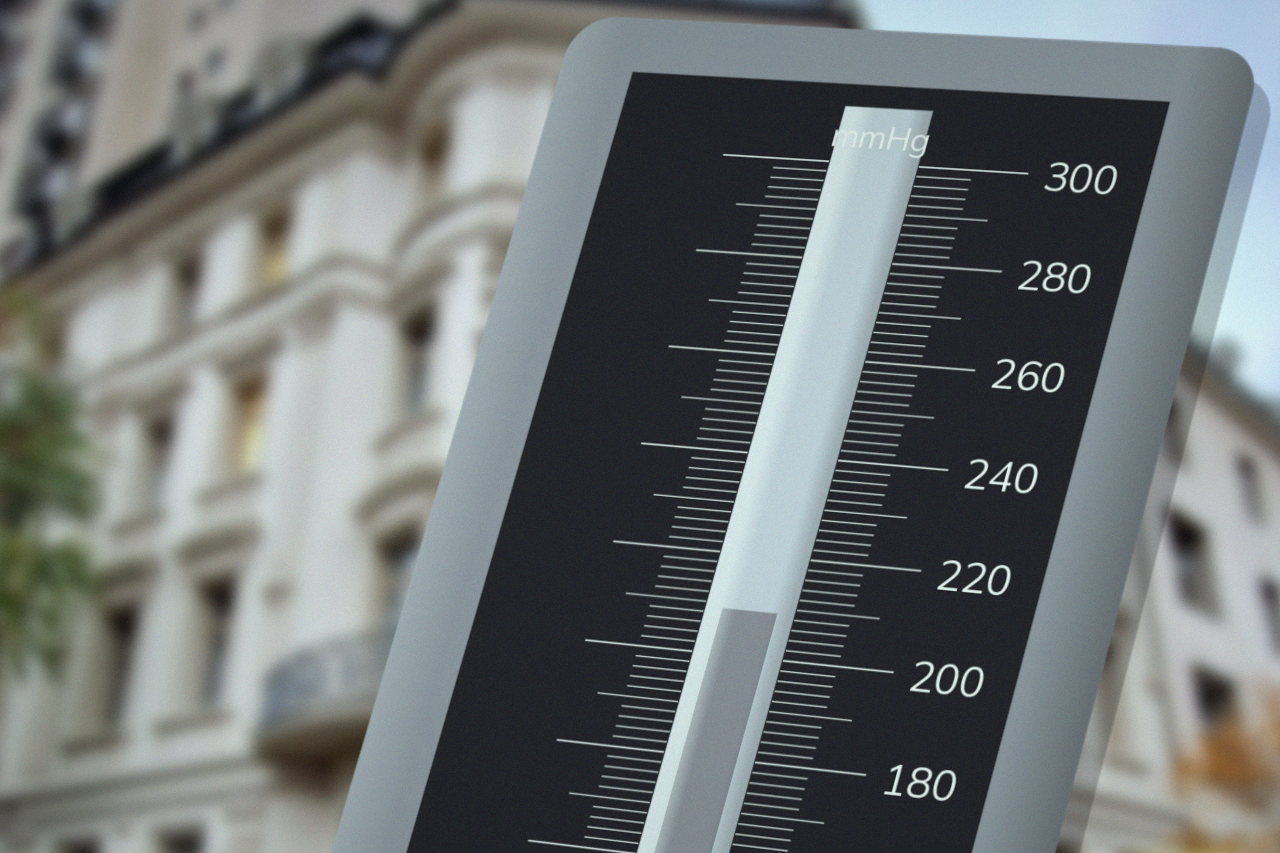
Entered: 209; mmHg
